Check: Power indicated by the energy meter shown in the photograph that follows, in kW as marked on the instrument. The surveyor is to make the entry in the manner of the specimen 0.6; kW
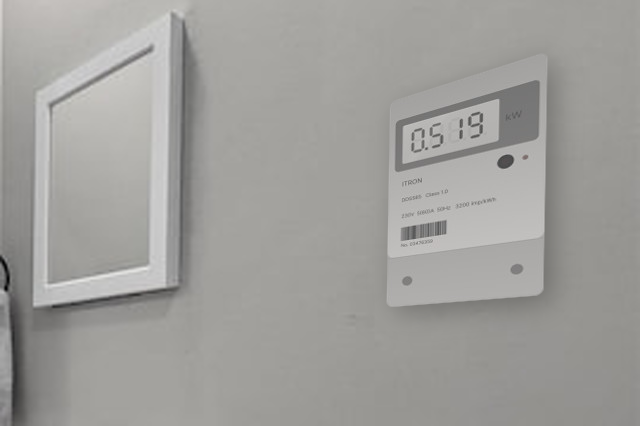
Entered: 0.519; kW
